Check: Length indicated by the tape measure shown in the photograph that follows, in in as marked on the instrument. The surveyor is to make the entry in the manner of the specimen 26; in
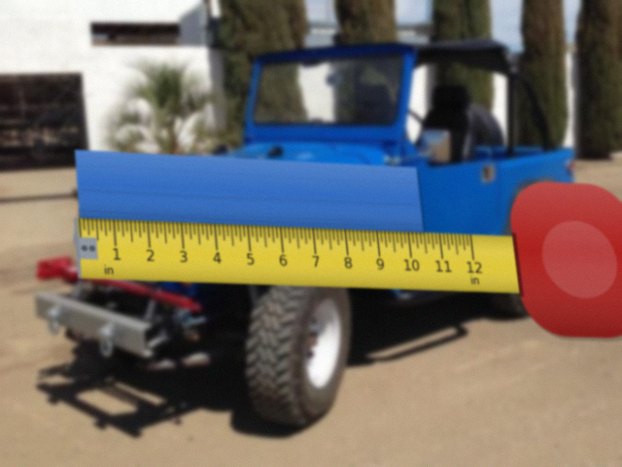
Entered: 10.5; in
